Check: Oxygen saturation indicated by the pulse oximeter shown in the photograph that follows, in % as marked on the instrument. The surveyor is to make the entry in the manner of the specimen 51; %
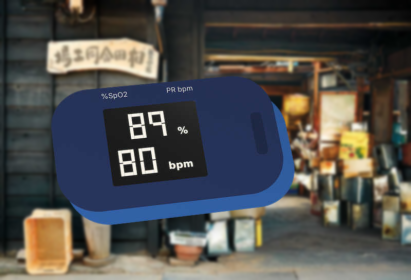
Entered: 89; %
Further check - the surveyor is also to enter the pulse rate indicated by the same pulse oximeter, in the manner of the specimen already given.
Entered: 80; bpm
